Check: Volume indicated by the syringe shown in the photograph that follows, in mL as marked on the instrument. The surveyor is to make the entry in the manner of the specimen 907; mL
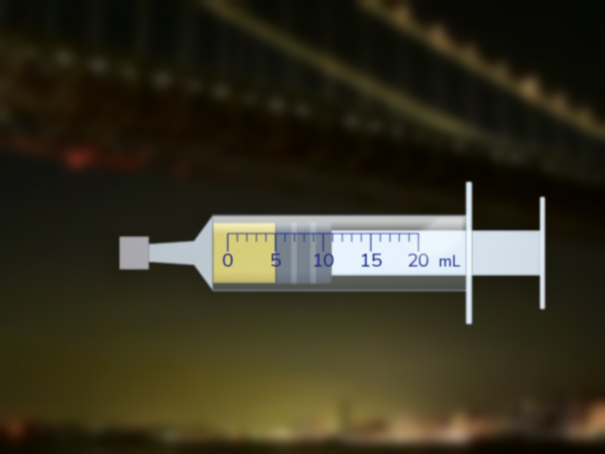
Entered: 5; mL
